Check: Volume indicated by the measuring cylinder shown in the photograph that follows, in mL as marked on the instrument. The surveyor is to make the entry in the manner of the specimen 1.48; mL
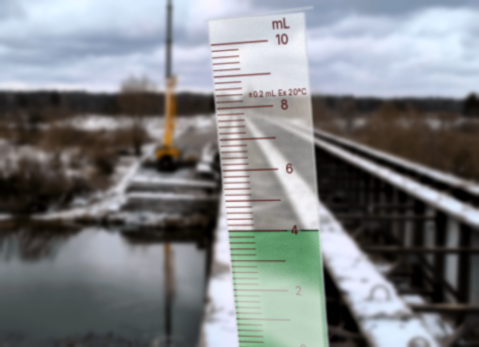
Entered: 4; mL
